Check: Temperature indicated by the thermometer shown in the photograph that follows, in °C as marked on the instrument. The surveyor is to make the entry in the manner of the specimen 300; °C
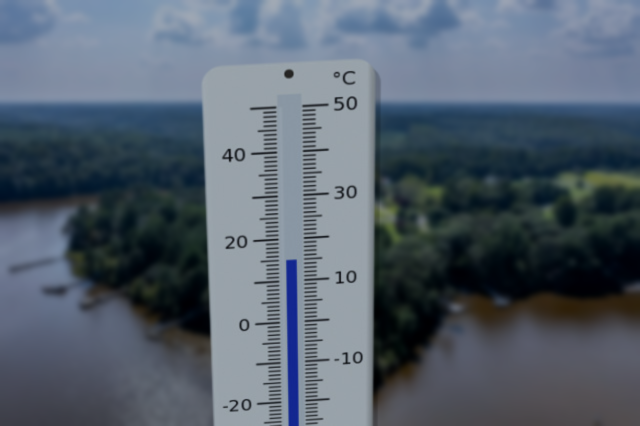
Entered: 15; °C
